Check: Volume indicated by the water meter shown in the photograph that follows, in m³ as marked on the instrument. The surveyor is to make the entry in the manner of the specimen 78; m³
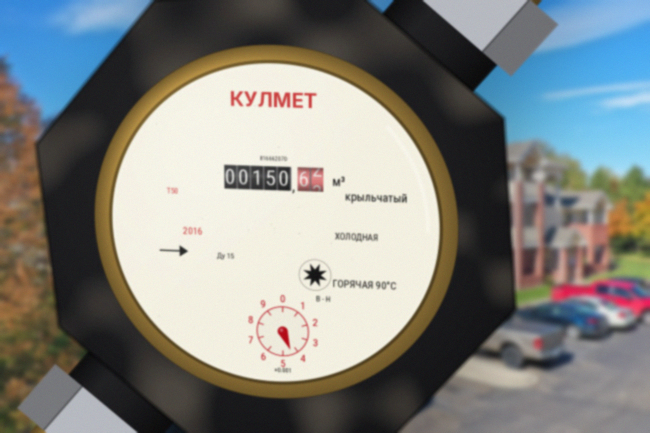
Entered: 150.624; m³
